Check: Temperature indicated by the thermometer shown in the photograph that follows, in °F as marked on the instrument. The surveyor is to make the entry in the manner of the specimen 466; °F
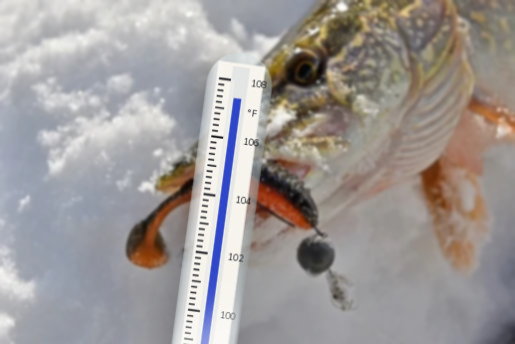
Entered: 107.4; °F
